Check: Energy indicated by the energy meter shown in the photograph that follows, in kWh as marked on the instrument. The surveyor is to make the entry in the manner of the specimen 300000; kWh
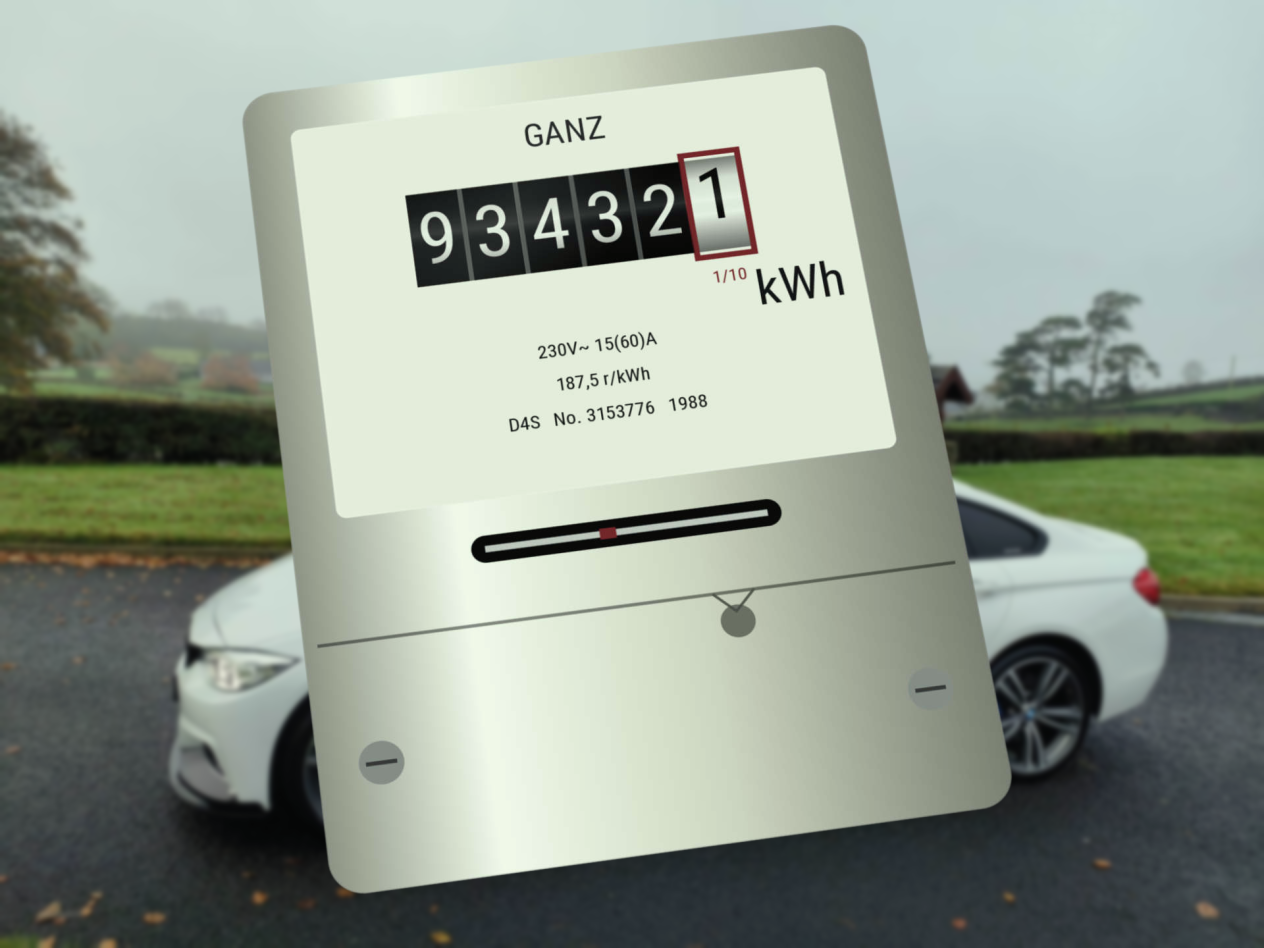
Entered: 93432.1; kWh
